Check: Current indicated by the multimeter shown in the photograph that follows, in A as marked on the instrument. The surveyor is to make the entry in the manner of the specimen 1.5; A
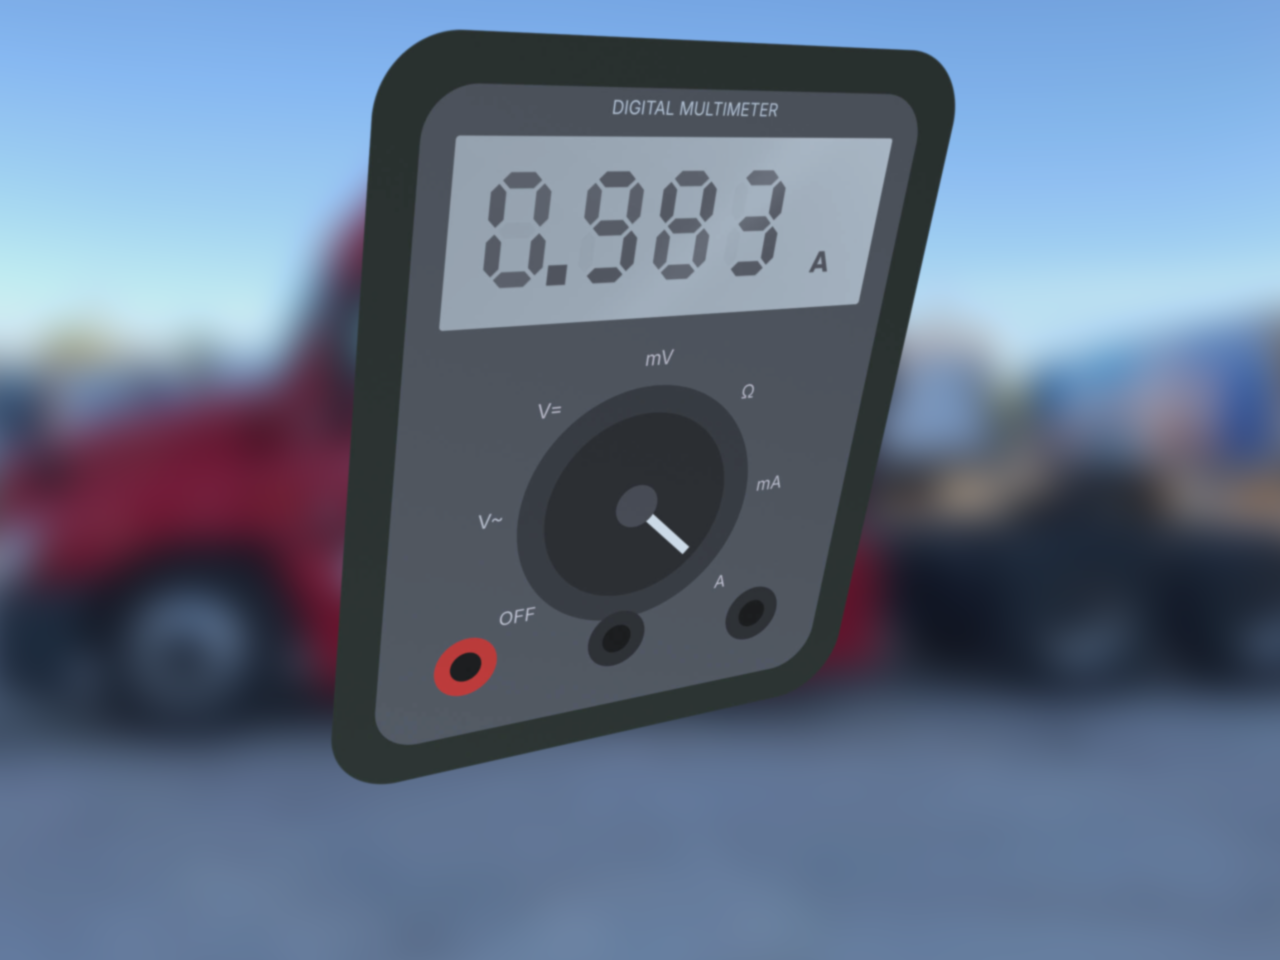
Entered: 0.983; A
